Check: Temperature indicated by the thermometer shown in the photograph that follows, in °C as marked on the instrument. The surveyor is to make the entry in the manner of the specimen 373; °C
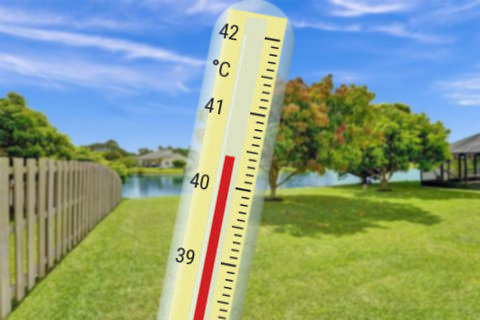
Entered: 40.4; °C
